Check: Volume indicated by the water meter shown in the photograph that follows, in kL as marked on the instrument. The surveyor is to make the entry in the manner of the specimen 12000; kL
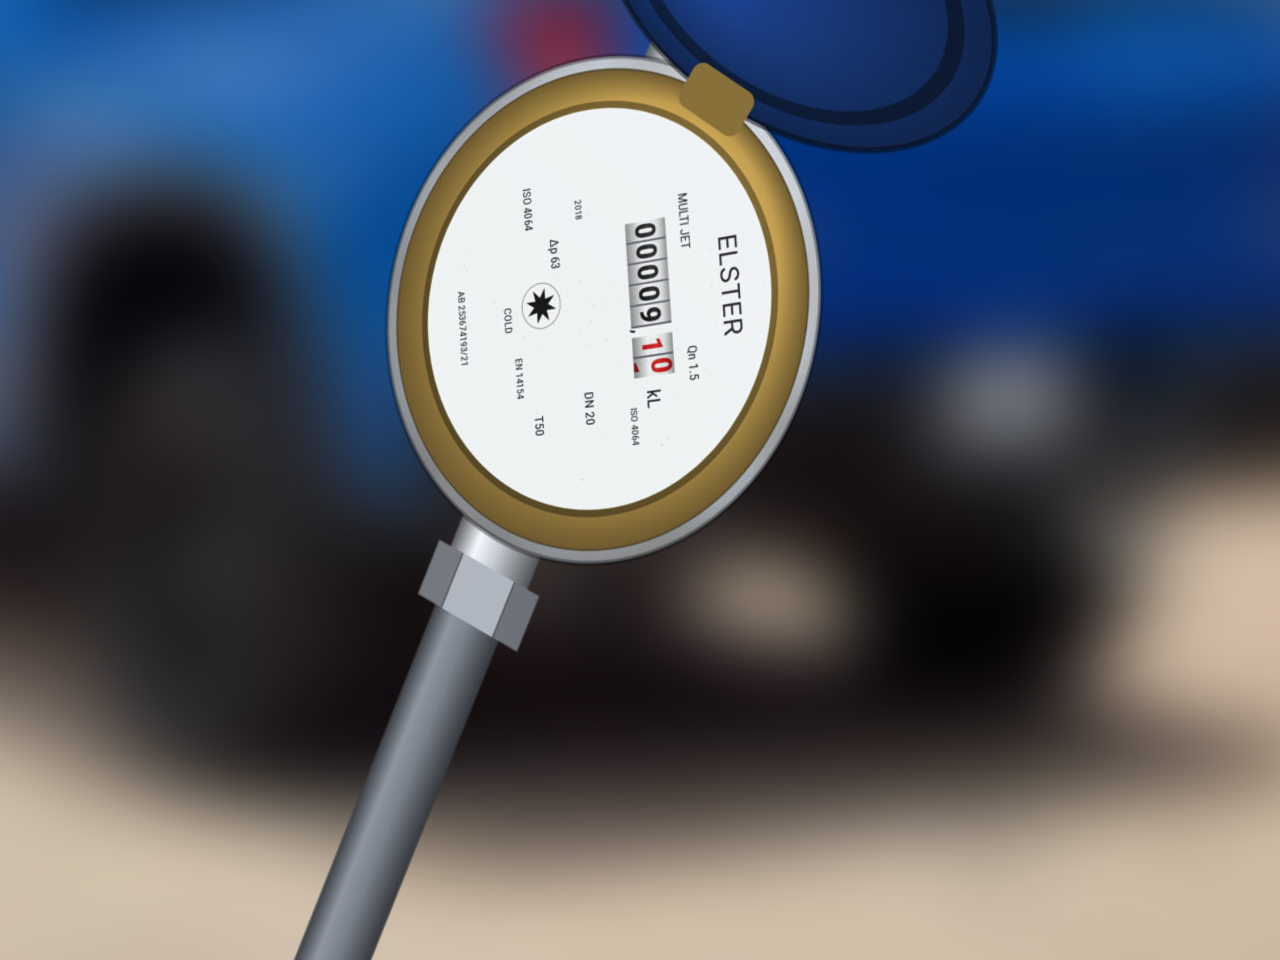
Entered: 9.10; kL
